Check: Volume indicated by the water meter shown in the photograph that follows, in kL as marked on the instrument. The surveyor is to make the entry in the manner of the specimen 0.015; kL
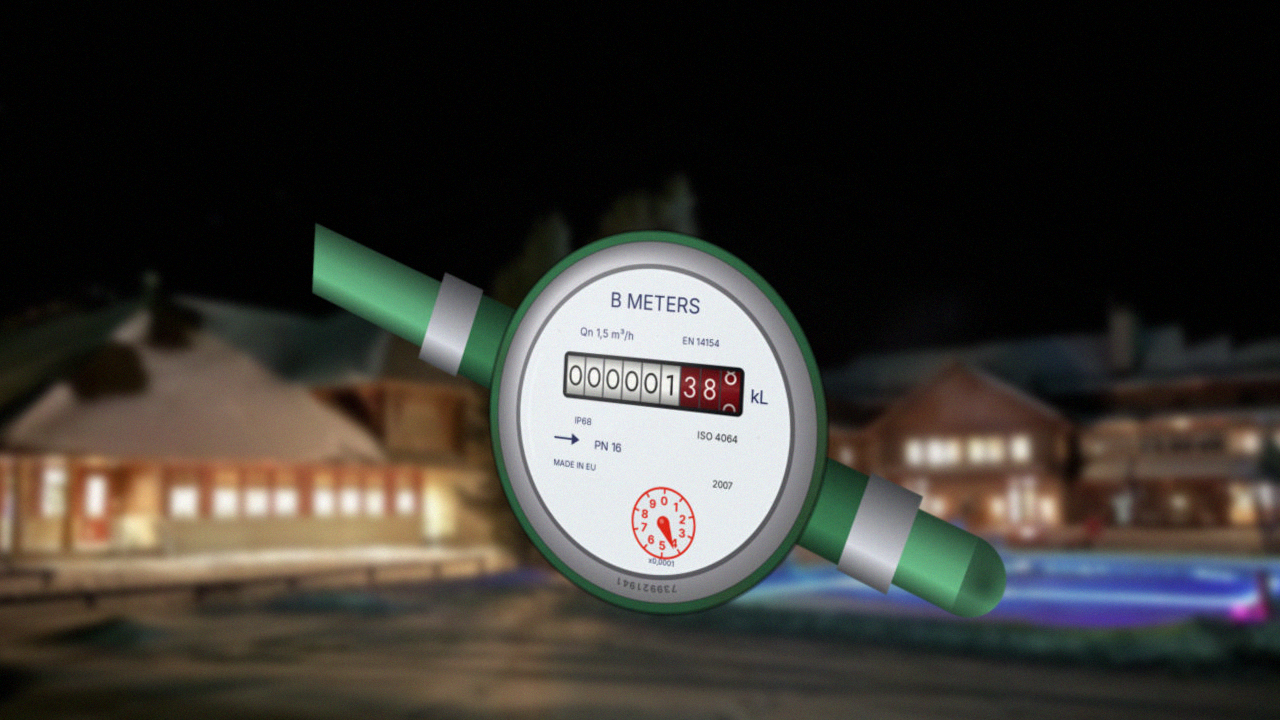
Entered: 1.3884; kL
